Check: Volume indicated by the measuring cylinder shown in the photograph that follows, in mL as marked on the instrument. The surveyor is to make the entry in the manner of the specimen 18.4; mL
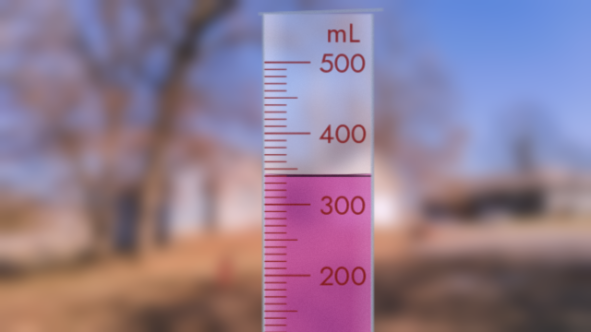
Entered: 340; mL
